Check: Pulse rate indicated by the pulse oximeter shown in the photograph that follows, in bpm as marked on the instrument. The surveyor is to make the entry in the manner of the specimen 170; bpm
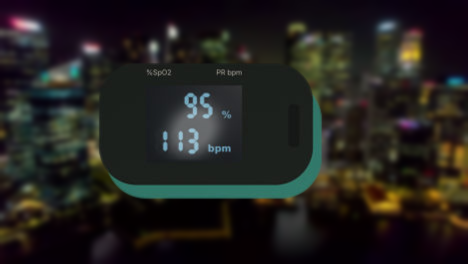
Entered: 113; bpm
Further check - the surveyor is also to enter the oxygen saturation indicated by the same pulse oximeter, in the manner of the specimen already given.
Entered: 95; %
